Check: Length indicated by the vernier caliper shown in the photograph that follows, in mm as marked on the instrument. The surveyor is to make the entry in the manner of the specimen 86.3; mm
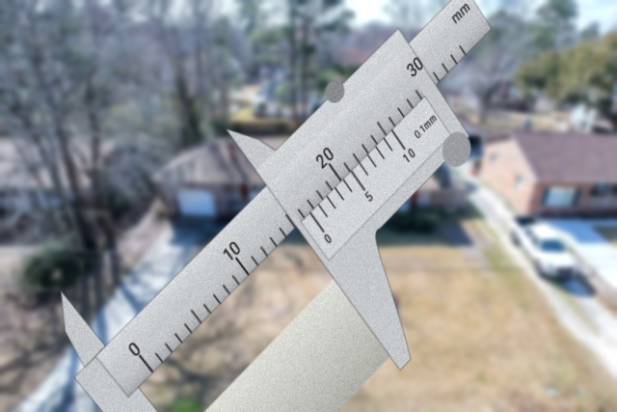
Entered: 16.6; mm
